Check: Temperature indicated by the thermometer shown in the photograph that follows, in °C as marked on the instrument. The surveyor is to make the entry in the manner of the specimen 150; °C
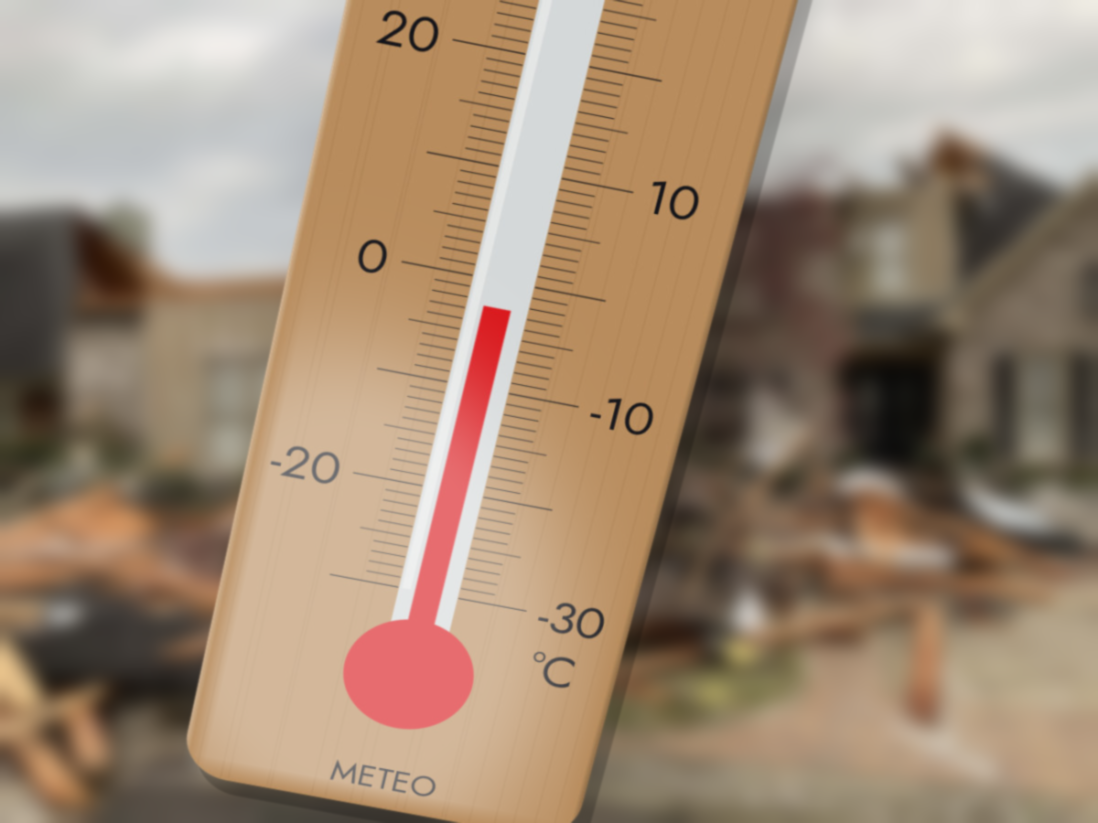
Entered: -2.5; °C
